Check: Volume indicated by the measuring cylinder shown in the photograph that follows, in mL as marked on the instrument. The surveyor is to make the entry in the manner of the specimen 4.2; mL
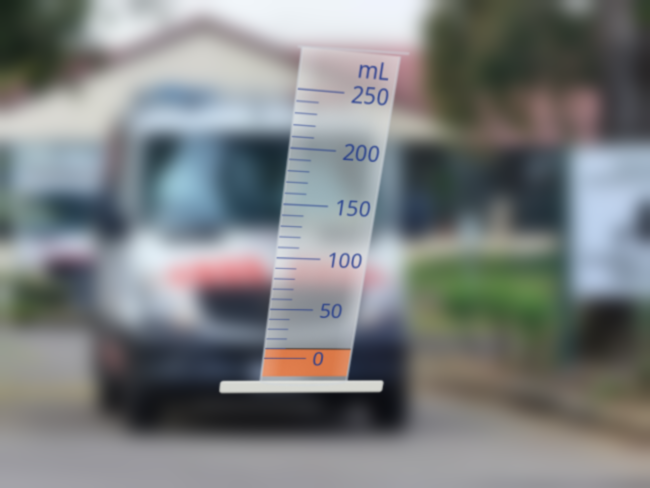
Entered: 10; mL
